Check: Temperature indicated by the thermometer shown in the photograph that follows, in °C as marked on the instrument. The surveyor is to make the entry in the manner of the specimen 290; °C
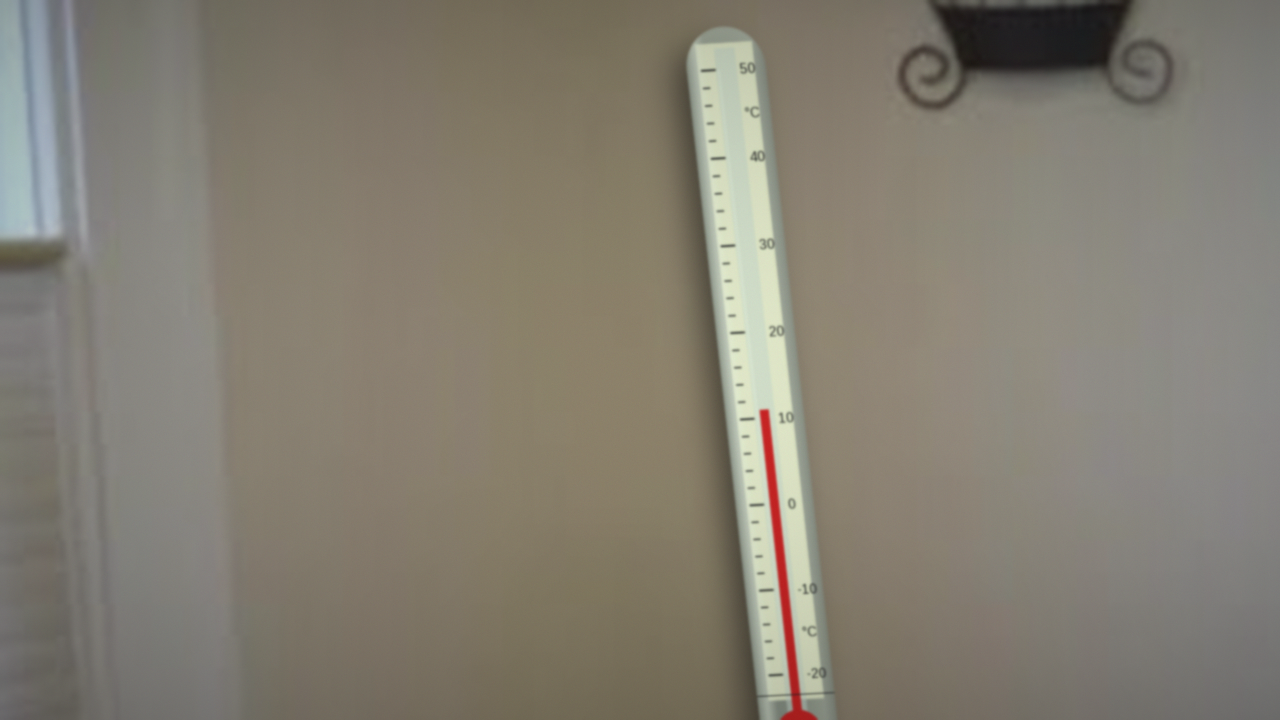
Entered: 11; °C
